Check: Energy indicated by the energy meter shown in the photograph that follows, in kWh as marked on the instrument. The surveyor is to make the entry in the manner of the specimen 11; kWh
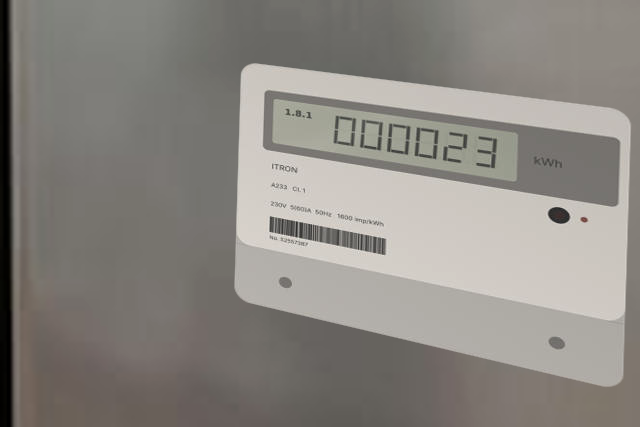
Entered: 23; kWh
